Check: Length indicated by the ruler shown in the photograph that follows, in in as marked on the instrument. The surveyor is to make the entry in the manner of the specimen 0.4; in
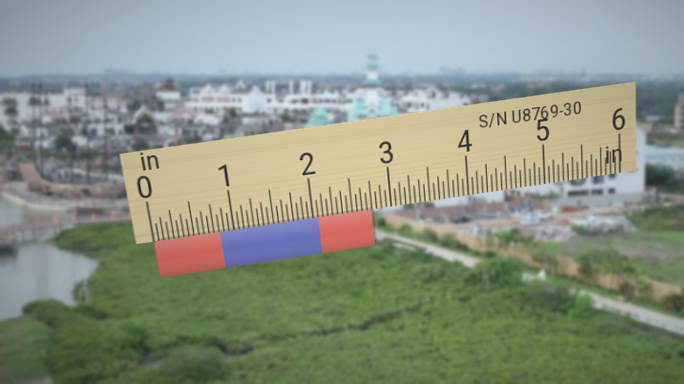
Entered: 2.75; in
